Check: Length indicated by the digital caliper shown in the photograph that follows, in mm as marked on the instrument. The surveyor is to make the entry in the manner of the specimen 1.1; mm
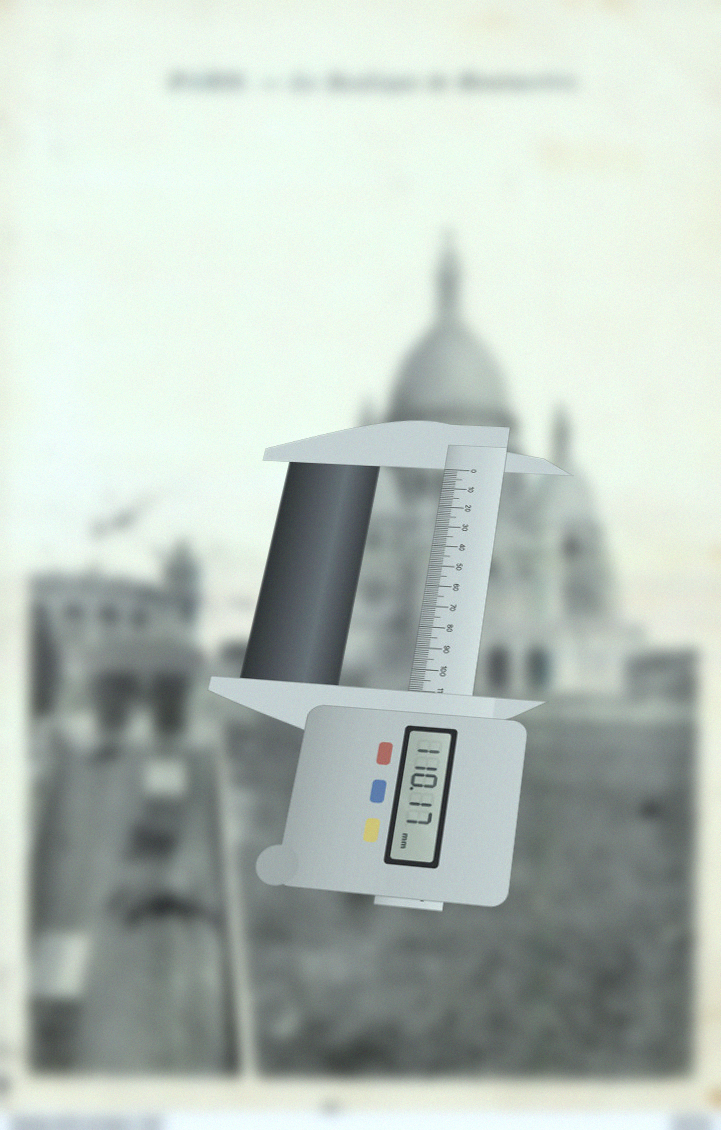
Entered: 110.17; mm
